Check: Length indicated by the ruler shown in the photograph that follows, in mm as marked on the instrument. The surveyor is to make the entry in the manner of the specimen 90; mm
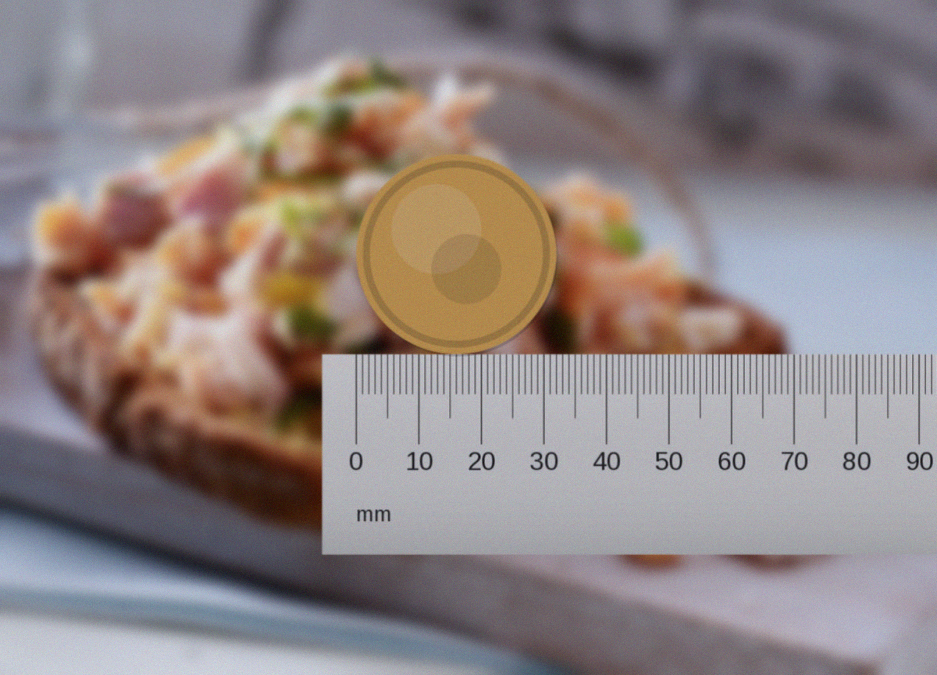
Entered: 32; mm
